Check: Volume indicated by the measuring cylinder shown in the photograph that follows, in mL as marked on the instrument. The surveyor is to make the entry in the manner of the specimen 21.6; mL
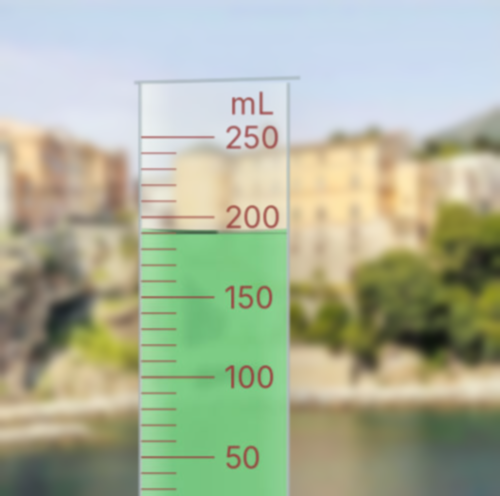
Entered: 190; mL
